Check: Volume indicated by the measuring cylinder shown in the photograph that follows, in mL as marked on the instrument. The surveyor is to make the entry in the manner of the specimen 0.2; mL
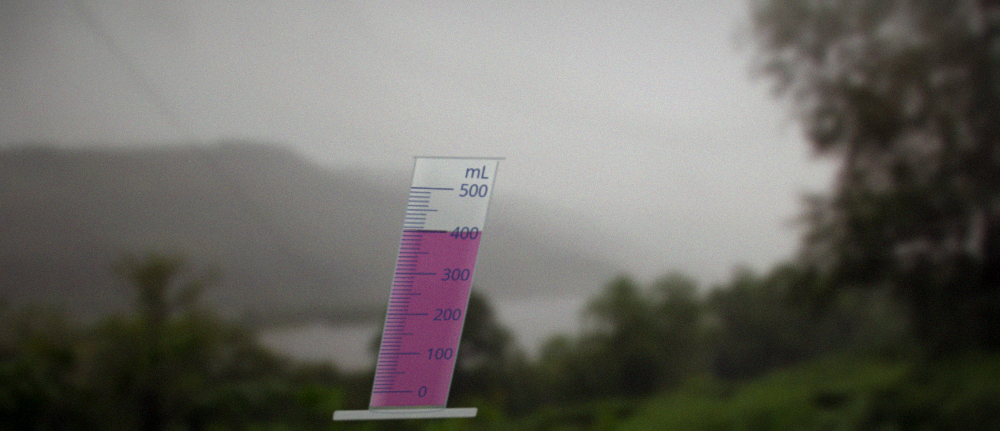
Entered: 400; mL
